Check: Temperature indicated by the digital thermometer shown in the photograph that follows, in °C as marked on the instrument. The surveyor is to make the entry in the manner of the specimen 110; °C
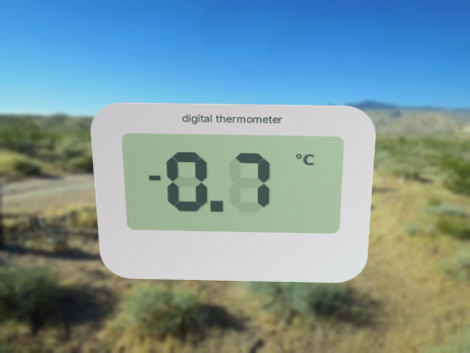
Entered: -0.7; °C
